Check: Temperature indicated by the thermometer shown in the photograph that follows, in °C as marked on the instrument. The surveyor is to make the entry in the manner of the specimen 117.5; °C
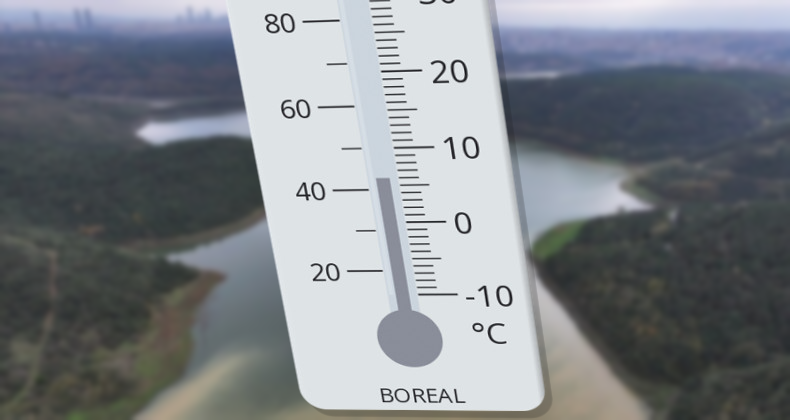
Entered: 6; °C
